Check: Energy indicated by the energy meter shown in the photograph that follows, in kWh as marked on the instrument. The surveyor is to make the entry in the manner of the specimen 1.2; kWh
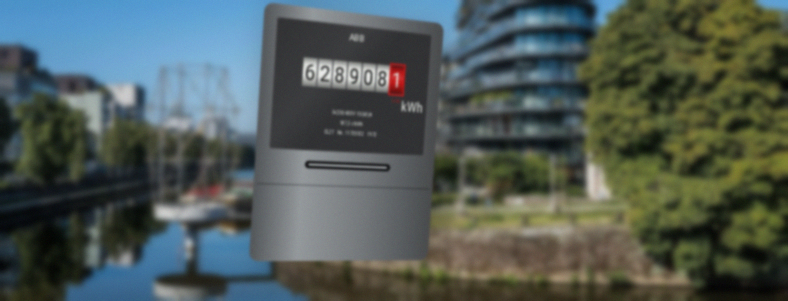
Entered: 628908.1; kWh
